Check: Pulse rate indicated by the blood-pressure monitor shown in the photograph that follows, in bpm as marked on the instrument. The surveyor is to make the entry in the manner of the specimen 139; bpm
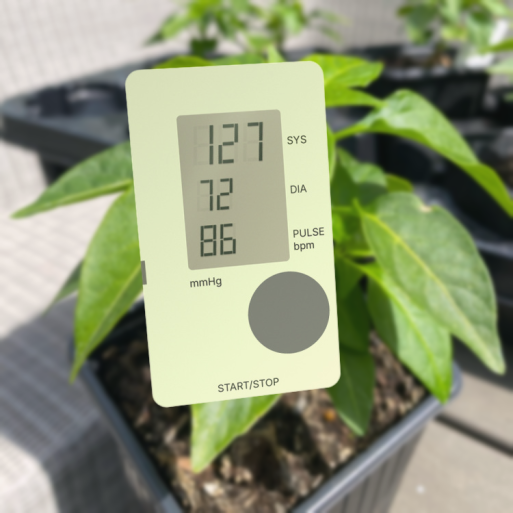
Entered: 86; bpm
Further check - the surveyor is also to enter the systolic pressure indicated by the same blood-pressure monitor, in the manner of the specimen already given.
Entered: 127; mmHg
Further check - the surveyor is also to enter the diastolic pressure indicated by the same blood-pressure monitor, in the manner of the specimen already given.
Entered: 72; mmHg
